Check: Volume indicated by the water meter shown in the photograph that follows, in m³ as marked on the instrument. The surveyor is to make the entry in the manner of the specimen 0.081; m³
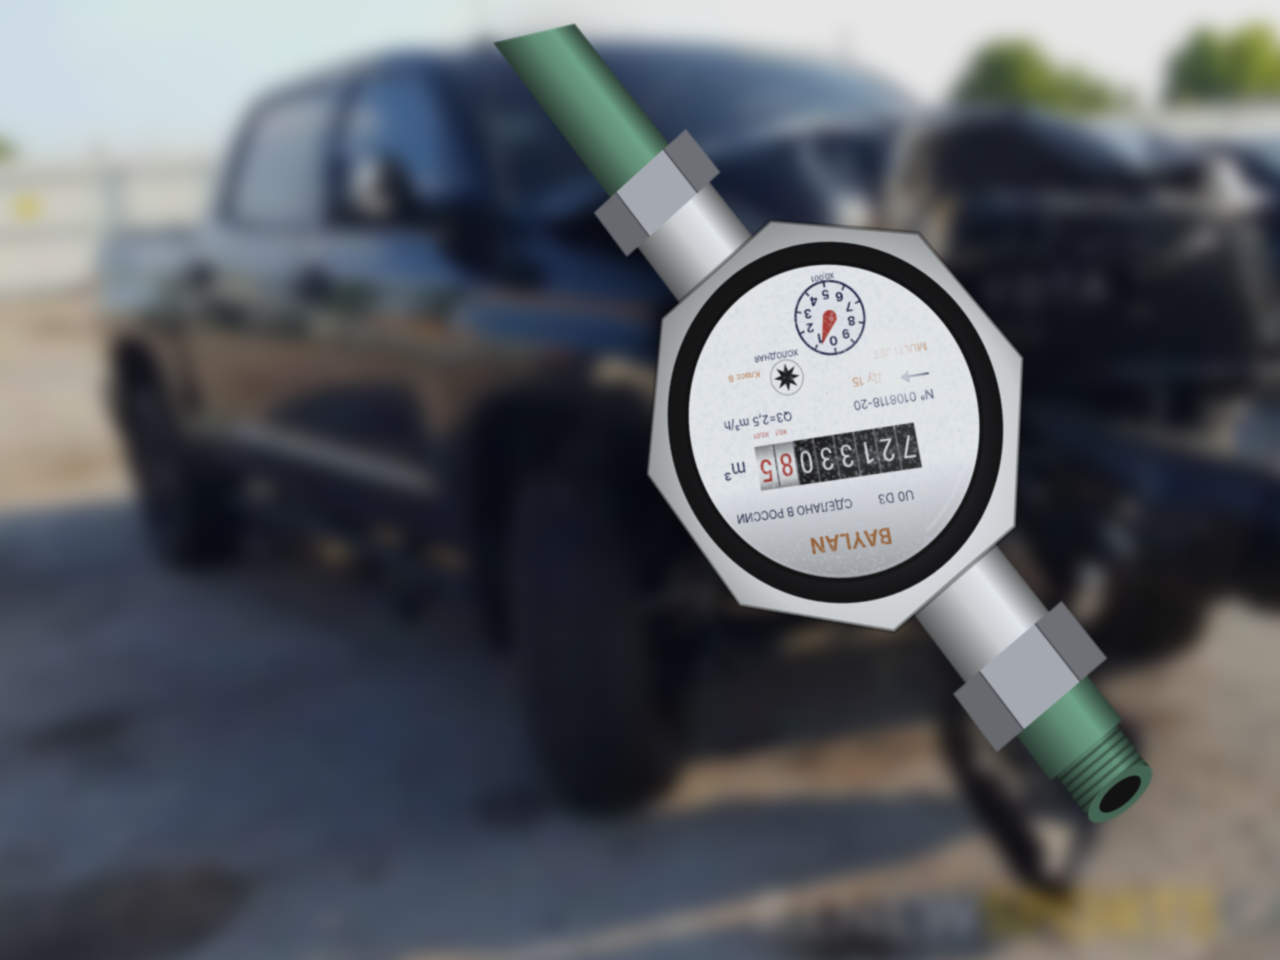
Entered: 721330.850; m³
